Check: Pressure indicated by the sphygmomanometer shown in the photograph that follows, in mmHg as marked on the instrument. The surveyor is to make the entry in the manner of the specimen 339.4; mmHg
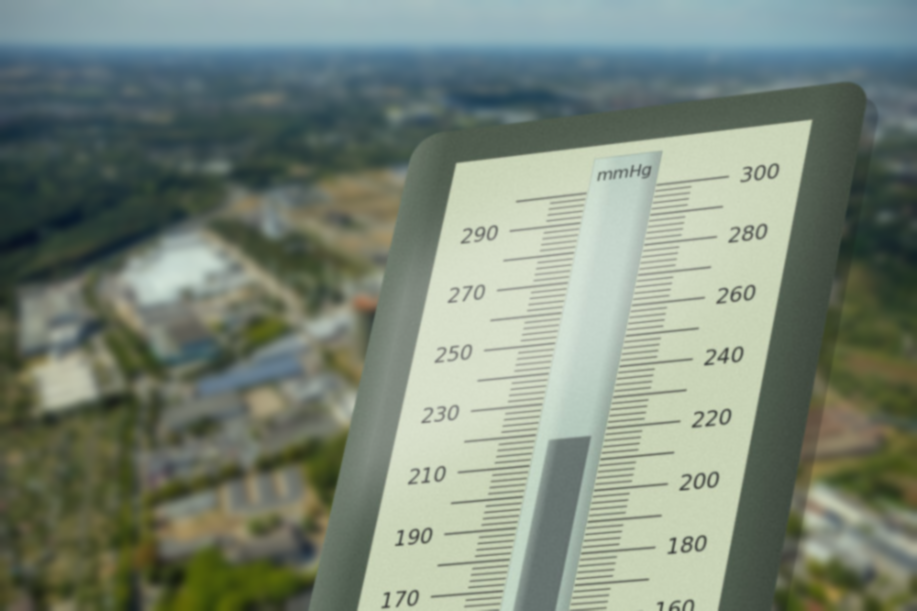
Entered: 218; mmHg
